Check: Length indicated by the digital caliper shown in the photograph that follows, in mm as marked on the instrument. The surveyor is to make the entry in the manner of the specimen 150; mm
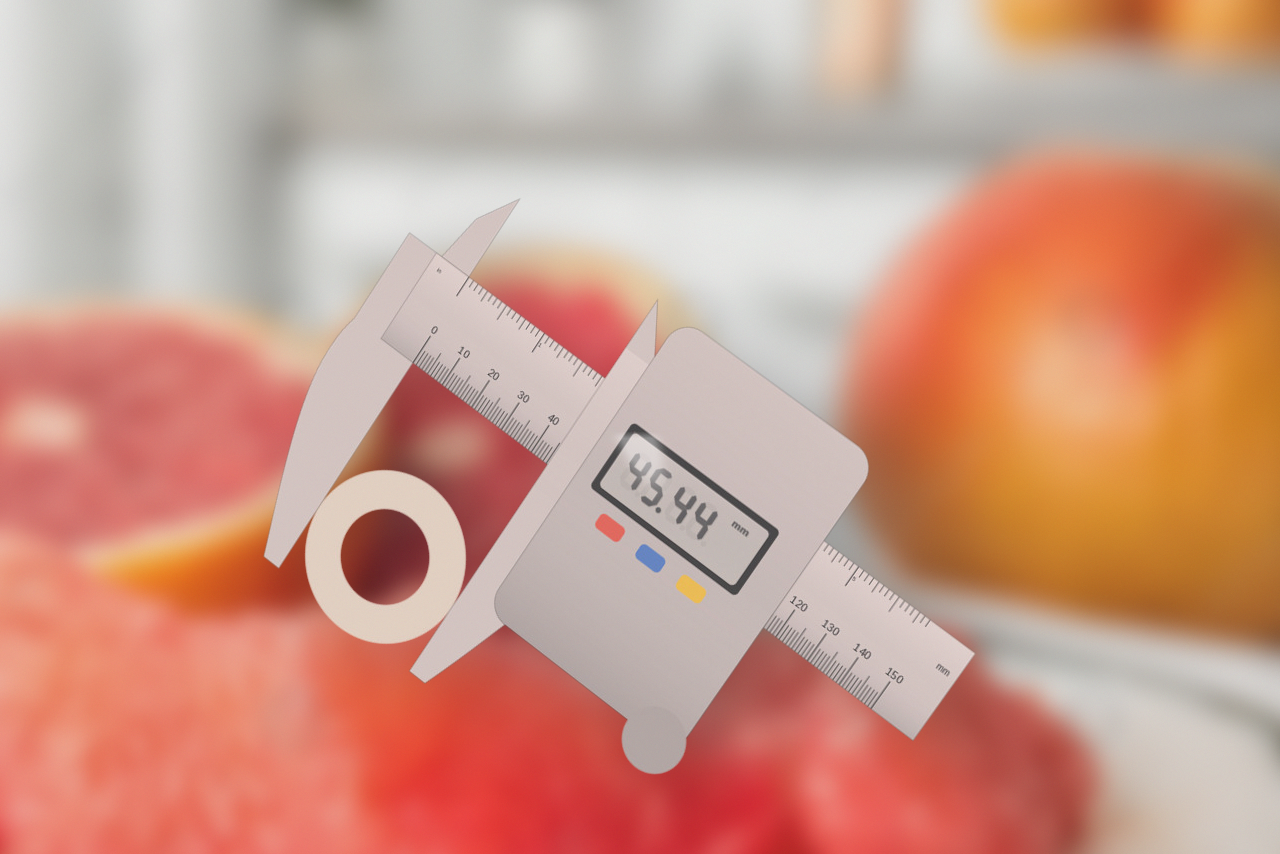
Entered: 45.44; mm
